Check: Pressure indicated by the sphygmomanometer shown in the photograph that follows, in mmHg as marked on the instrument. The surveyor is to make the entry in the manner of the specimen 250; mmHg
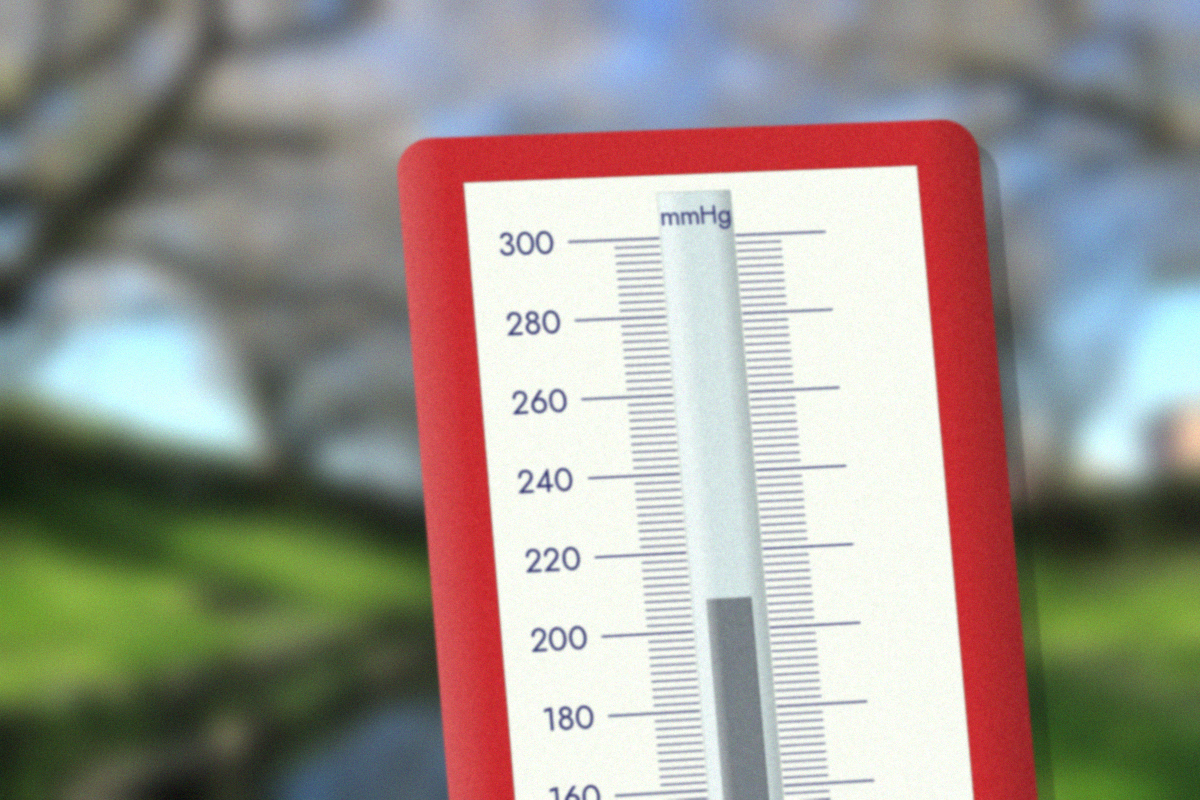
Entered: 208; mmHg
